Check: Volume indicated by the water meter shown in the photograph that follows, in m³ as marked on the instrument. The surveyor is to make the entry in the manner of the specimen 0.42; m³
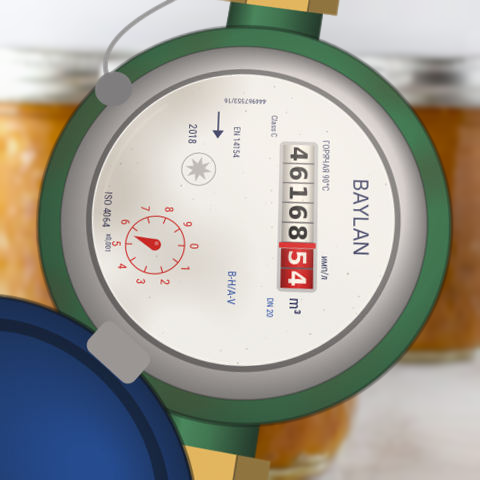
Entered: 46168.545; m³
